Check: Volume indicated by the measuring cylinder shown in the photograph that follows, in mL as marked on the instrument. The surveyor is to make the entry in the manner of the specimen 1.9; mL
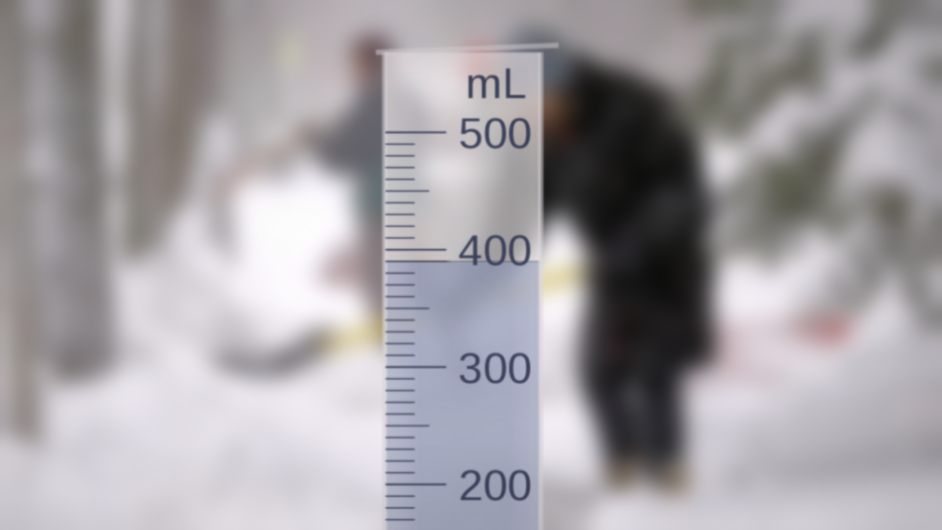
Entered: 390; mL
